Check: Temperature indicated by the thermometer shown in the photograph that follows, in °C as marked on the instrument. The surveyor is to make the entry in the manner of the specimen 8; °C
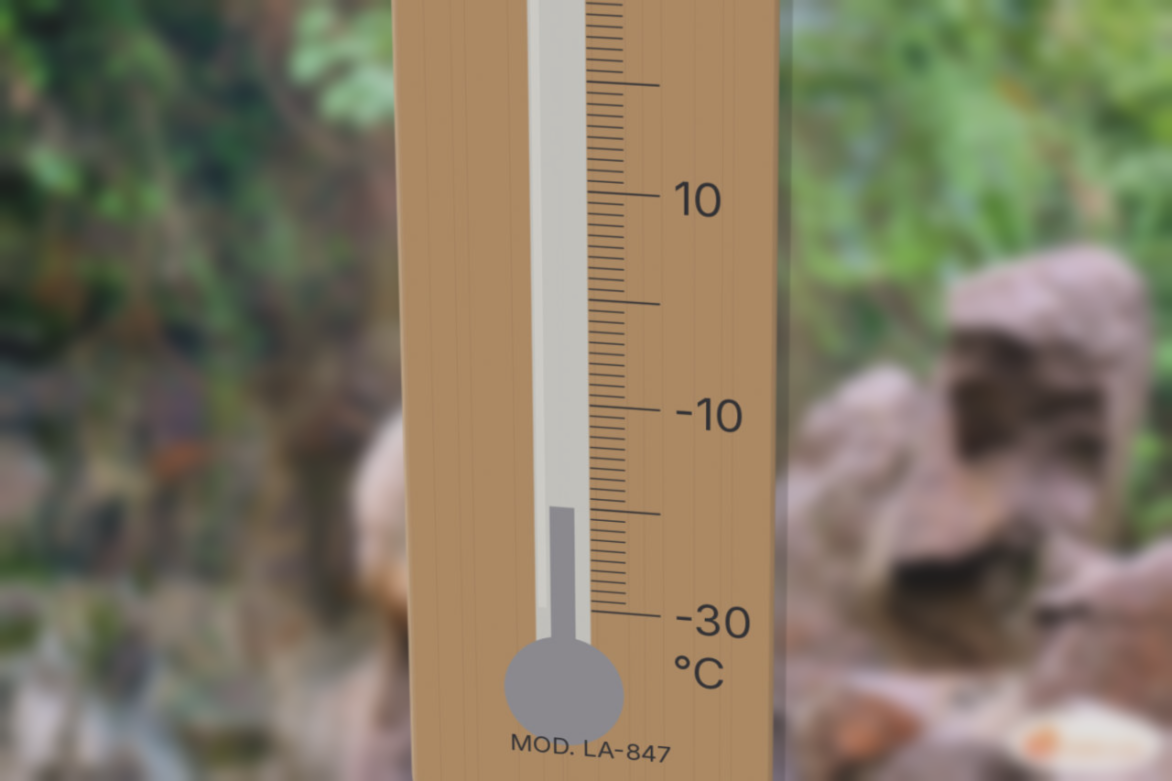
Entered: -20; °C
